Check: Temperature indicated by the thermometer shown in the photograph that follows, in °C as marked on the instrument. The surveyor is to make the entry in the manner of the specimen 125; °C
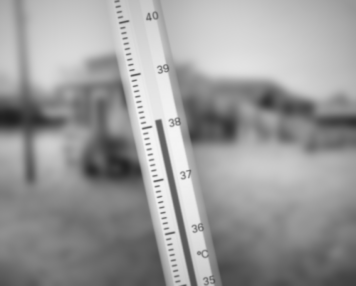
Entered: 38.1; °C
